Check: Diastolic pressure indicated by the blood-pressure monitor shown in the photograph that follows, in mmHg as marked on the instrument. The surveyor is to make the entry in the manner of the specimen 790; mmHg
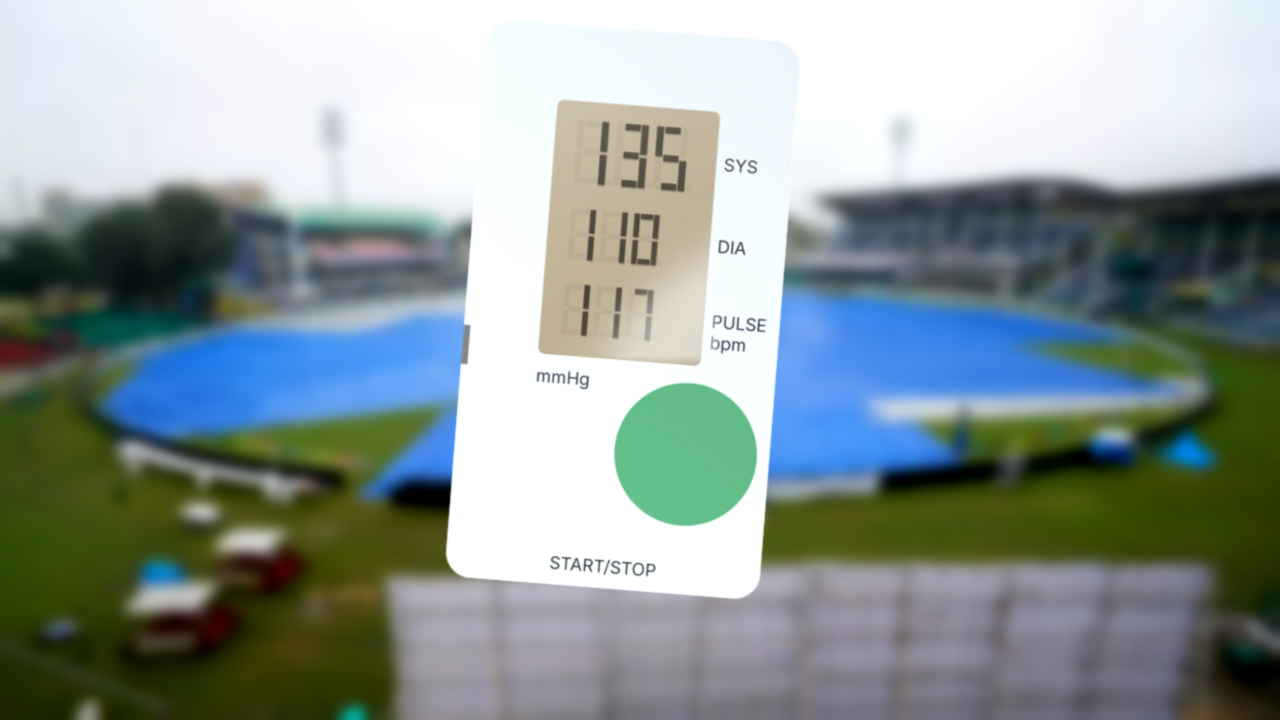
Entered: 110; mmHg
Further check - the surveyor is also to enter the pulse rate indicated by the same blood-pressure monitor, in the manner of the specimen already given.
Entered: 117; bpm
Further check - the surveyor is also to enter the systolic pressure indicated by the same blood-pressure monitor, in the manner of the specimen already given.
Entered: 135; mmHg
